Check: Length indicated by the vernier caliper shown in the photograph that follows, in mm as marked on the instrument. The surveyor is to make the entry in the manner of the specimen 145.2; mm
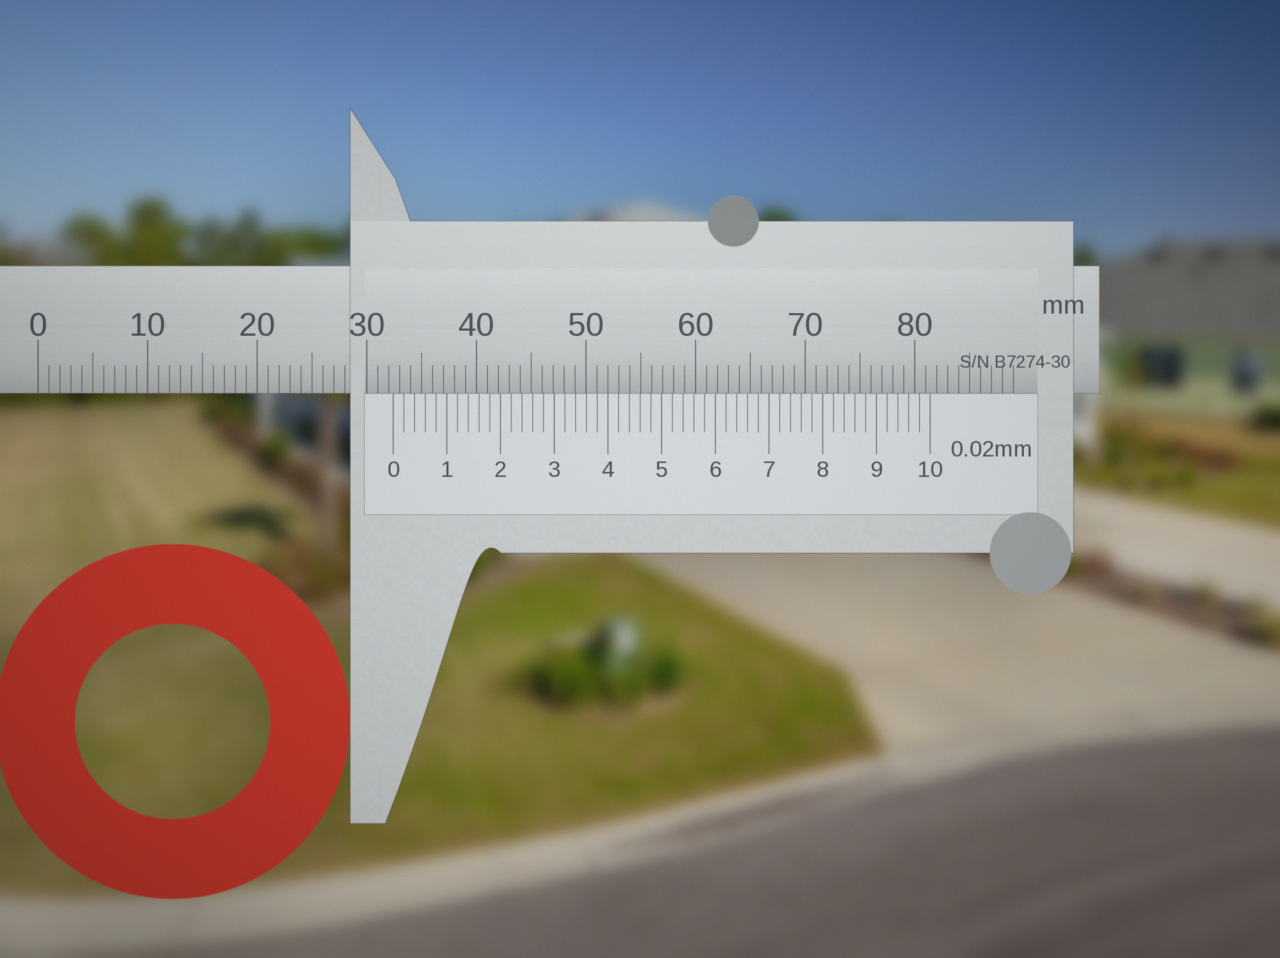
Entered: 32.4; mm
